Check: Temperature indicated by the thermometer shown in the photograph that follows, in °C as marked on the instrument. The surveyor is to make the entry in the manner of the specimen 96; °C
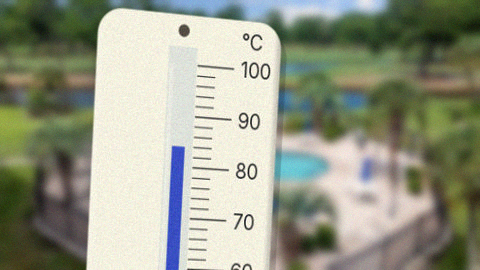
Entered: 84; °C
